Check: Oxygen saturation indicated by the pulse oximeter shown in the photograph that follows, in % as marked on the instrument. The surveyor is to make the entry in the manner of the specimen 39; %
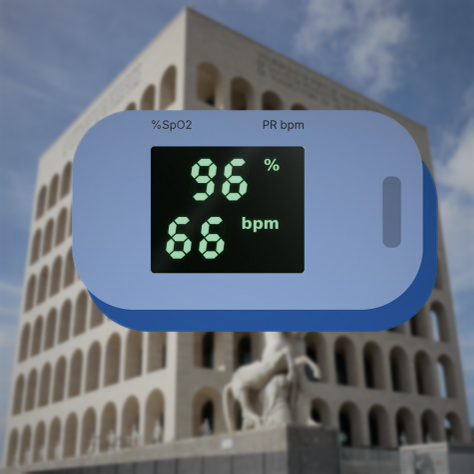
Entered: 96; %
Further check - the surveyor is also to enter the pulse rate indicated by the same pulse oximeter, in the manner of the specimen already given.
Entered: 66; bpm
